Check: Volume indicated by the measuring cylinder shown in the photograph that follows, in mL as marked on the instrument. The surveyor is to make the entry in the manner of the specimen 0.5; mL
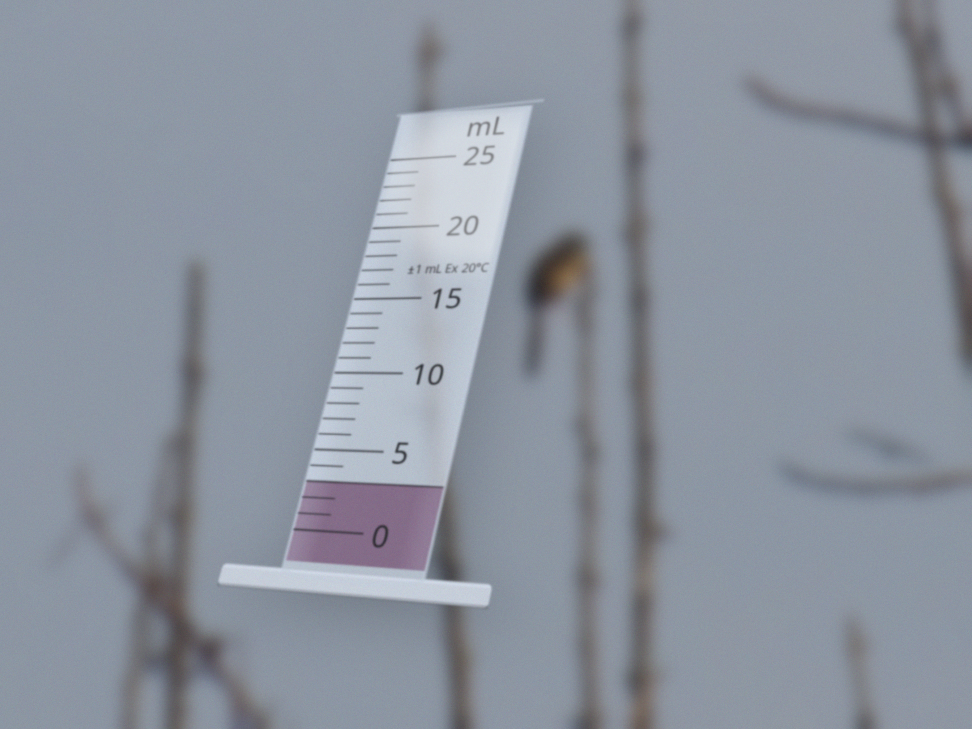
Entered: 3; mL
